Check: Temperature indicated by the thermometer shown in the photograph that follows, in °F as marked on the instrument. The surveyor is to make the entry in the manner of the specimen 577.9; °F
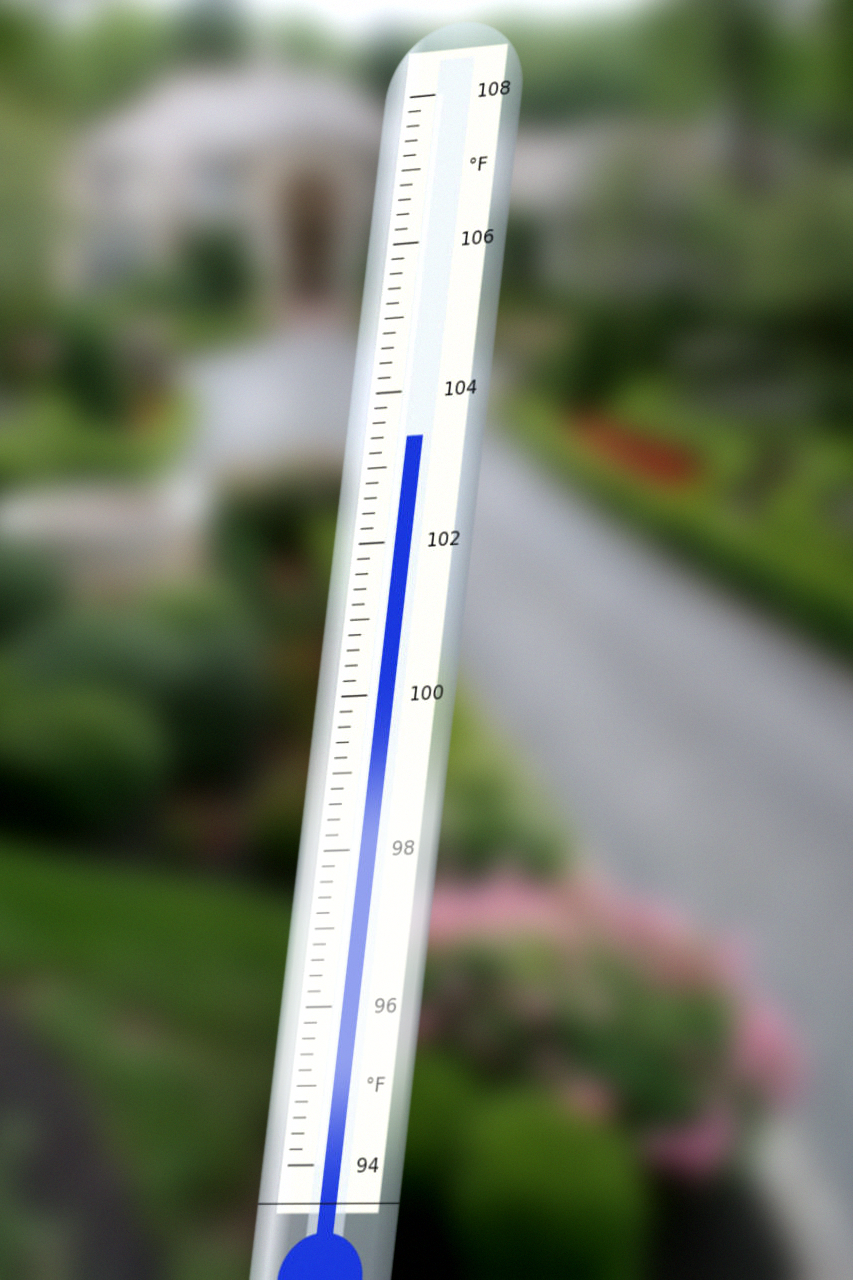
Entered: 103.4; °F
